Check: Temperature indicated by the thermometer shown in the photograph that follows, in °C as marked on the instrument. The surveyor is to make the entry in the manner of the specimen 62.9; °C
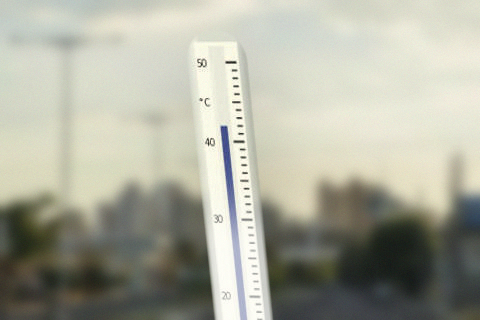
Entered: 42; °C
